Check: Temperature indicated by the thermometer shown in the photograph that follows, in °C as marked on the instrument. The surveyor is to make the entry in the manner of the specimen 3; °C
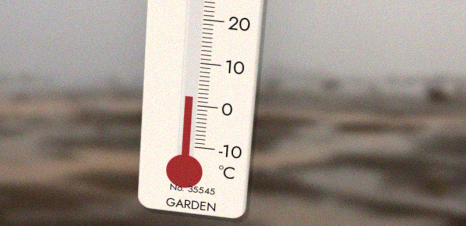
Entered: 2; °C
